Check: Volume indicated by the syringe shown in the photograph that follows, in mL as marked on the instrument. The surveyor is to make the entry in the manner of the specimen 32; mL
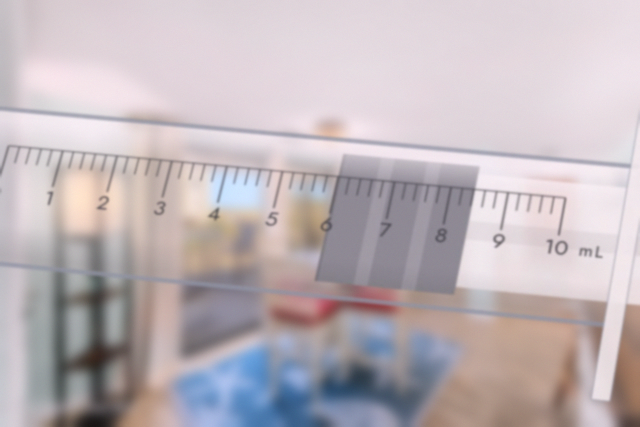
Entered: 6; mL
